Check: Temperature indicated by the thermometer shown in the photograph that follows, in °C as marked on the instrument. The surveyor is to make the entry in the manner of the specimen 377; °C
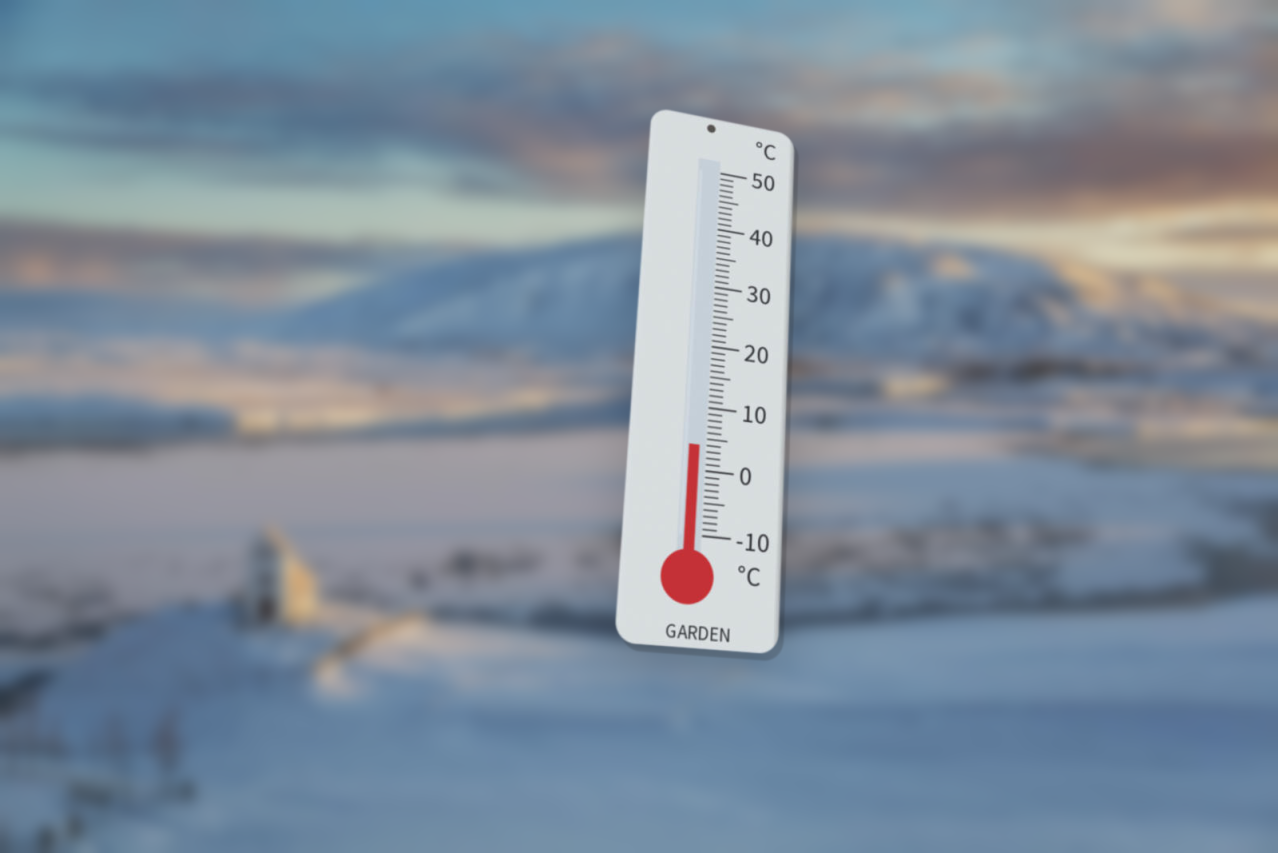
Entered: 4; °C
